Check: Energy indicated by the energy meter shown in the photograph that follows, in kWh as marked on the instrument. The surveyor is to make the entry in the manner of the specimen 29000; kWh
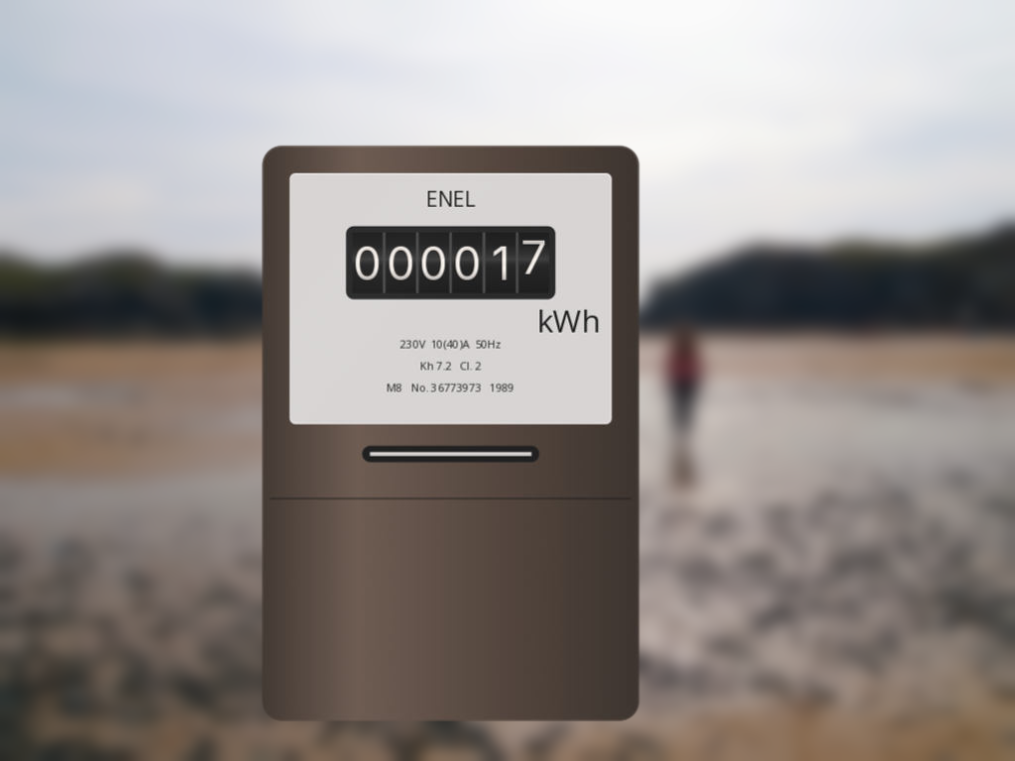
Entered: 17; kWh
